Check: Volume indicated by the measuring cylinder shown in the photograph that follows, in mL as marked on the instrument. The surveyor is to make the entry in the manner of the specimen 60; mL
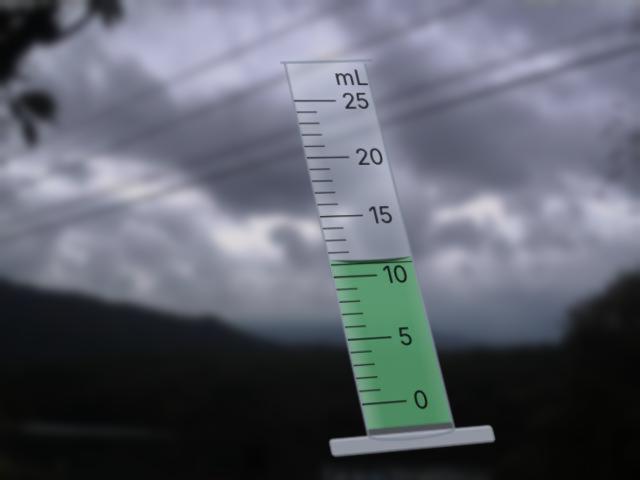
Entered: 11; mL
